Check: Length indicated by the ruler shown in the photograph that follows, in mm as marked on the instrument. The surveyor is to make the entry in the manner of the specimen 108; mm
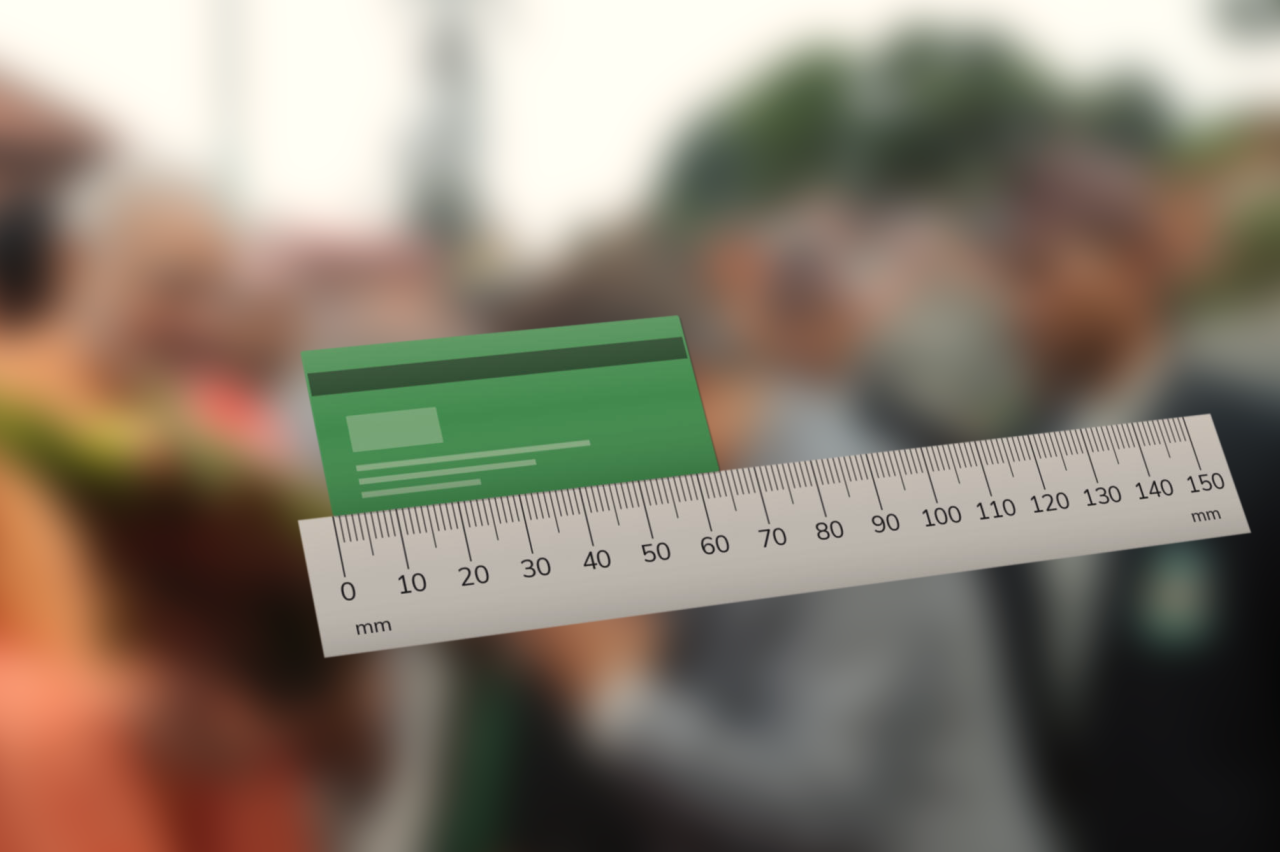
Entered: 64; mm
